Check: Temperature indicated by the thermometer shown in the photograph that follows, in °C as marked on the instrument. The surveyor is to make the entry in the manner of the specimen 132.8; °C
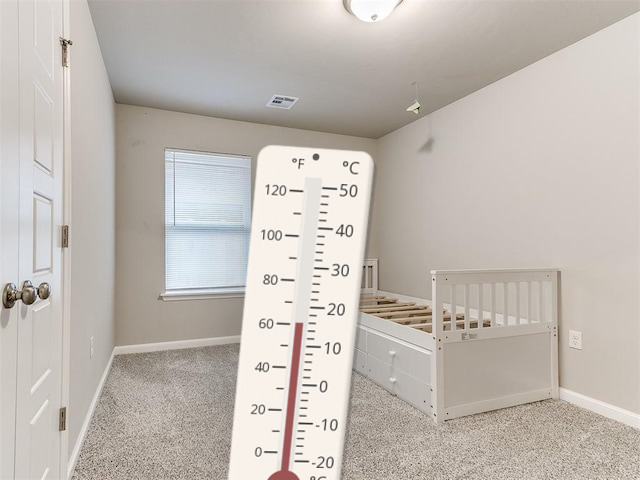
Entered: 16; °C
